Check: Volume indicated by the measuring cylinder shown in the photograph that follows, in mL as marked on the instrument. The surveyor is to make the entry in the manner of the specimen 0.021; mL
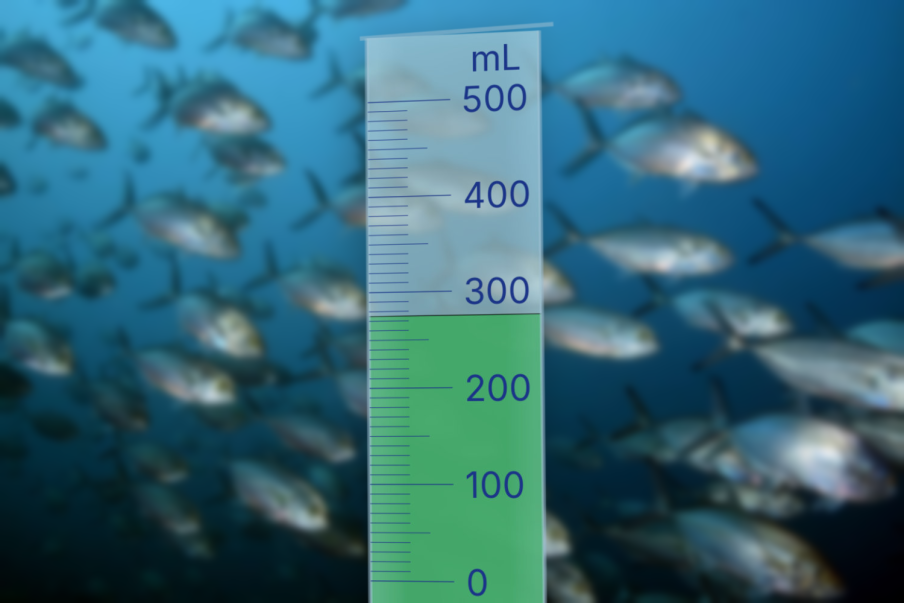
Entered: 275; mL
